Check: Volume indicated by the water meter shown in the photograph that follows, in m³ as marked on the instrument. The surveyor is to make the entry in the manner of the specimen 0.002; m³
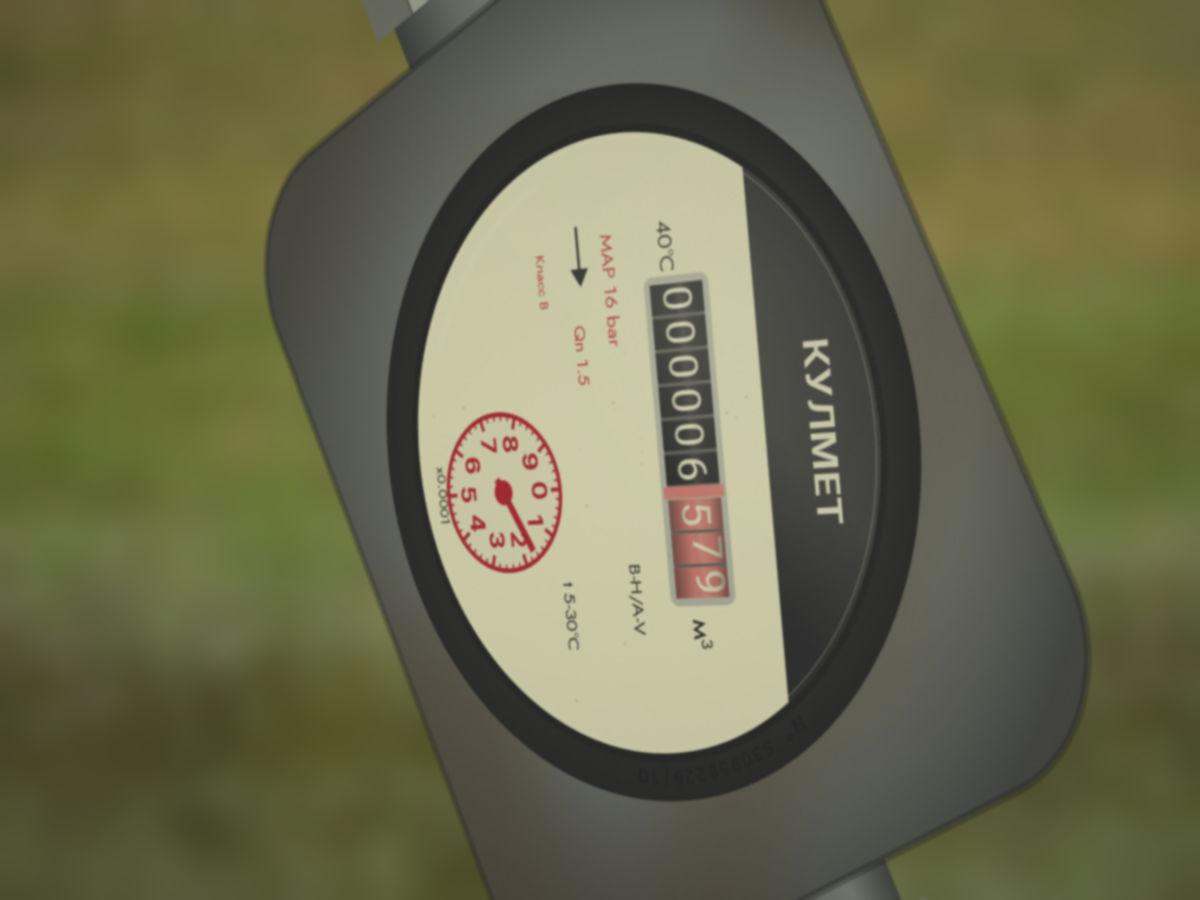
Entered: 6.5791; m³
